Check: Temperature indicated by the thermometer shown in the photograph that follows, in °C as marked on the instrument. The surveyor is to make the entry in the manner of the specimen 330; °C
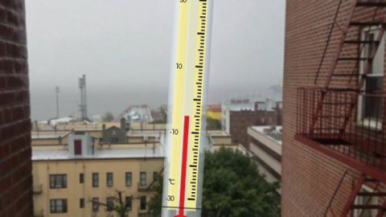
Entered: -5; °C
